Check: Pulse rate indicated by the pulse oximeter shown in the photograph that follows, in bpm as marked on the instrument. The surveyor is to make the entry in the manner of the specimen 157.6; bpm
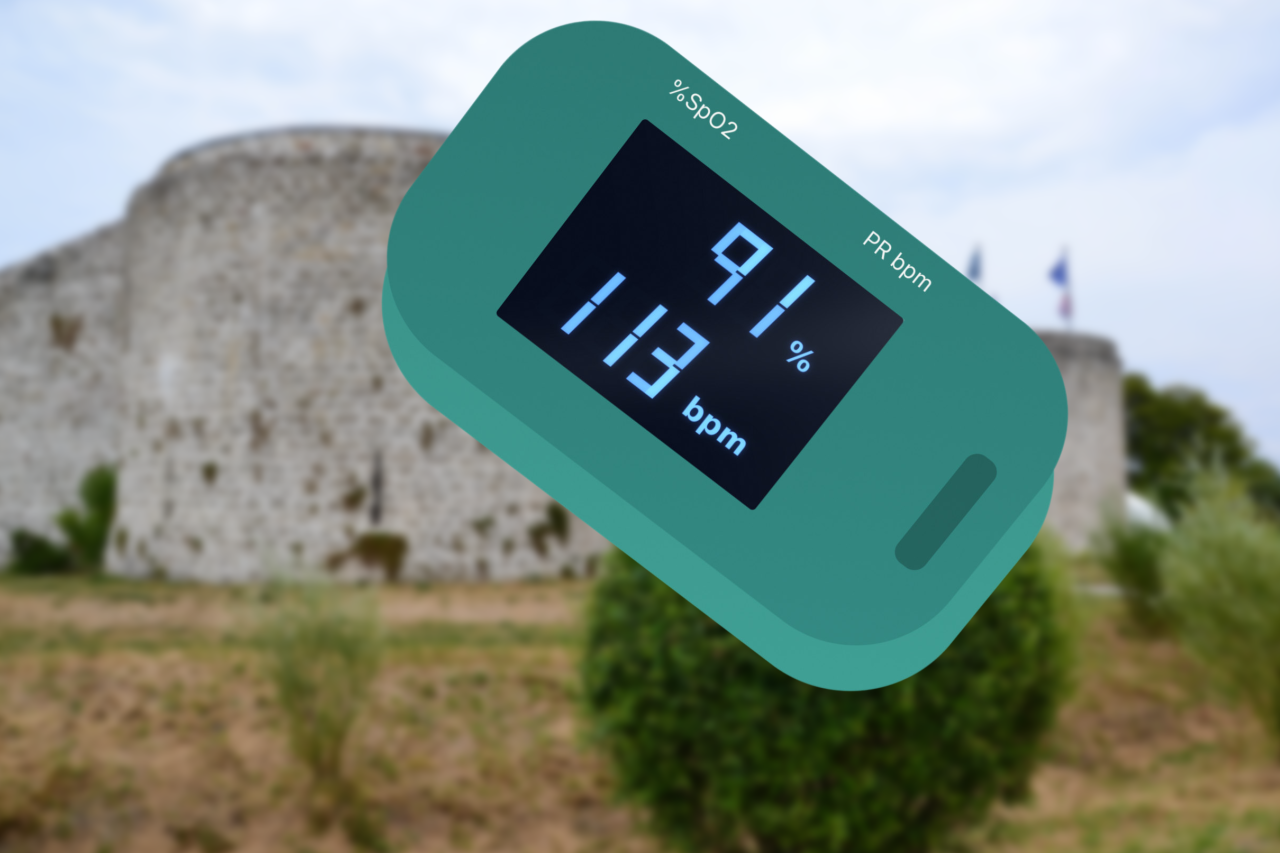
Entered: 113; bpm
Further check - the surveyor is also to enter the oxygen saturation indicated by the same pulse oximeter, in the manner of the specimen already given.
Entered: 91; %
